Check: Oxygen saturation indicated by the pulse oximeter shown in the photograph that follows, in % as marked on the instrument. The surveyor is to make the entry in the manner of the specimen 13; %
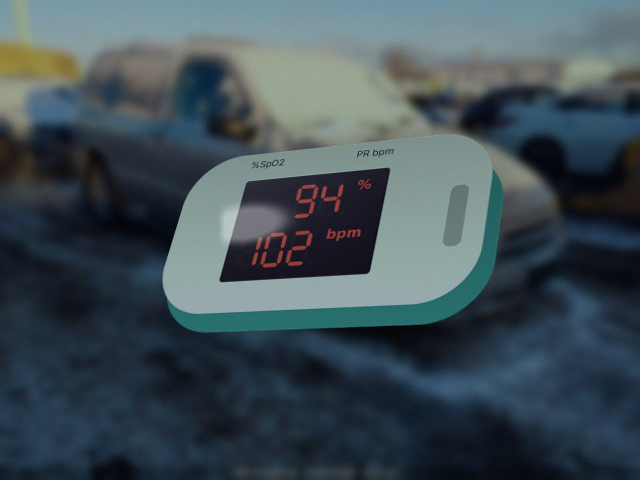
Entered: 94; %
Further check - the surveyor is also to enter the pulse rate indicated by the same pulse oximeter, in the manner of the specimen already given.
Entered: 102; bpm
